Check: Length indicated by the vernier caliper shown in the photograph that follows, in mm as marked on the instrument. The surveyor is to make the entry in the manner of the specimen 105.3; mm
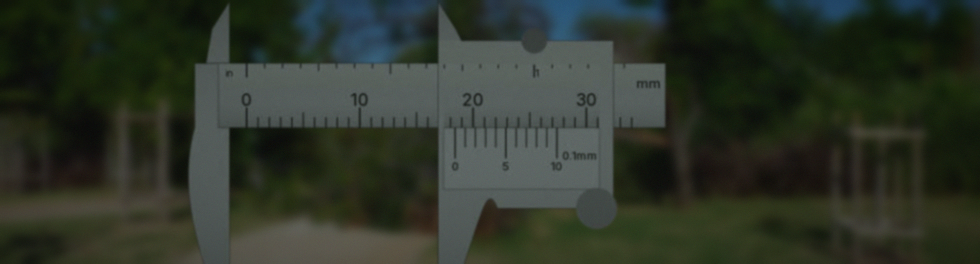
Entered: 18.4; mm
